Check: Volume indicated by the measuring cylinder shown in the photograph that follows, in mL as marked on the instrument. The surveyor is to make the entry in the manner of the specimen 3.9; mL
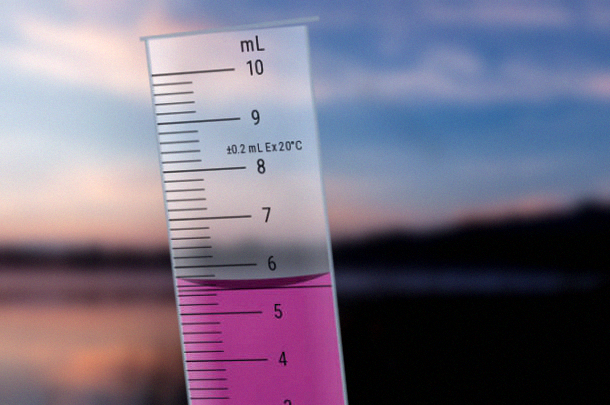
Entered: 5.5; mL
